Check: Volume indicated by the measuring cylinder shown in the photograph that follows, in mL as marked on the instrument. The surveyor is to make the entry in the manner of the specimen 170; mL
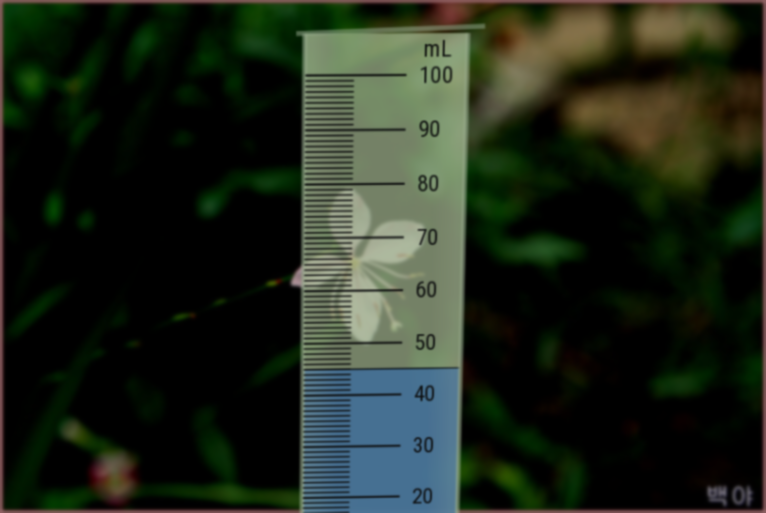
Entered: 45; mL
